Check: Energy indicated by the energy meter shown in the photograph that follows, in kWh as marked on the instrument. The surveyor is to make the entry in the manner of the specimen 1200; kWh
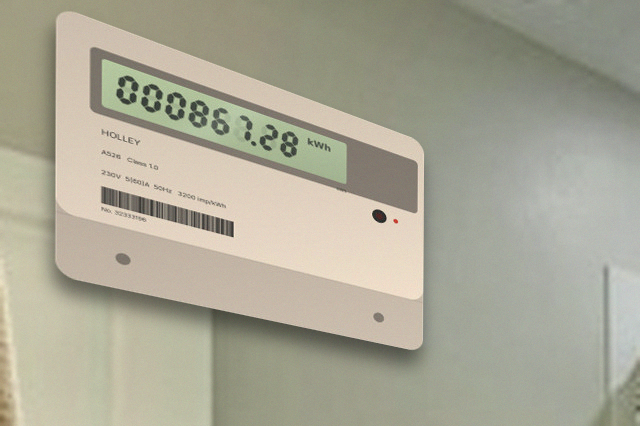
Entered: 867.28; kWh
